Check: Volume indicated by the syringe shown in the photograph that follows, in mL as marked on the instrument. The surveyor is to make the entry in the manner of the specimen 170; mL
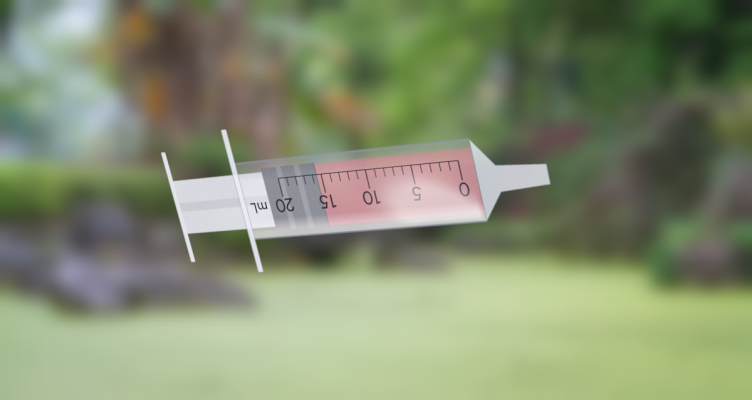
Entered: 15.5; mL
